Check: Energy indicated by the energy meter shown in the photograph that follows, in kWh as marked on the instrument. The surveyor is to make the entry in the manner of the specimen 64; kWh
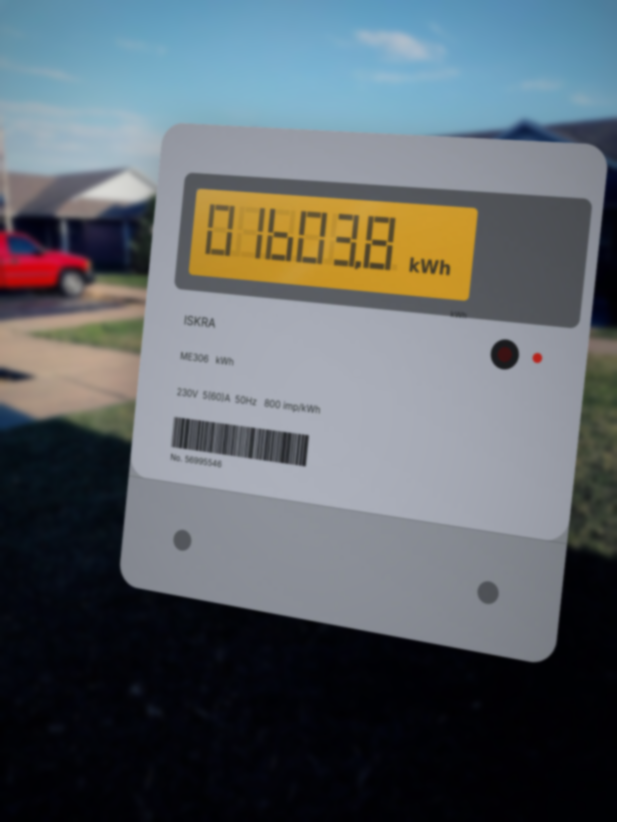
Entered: 1603.8; kWh
